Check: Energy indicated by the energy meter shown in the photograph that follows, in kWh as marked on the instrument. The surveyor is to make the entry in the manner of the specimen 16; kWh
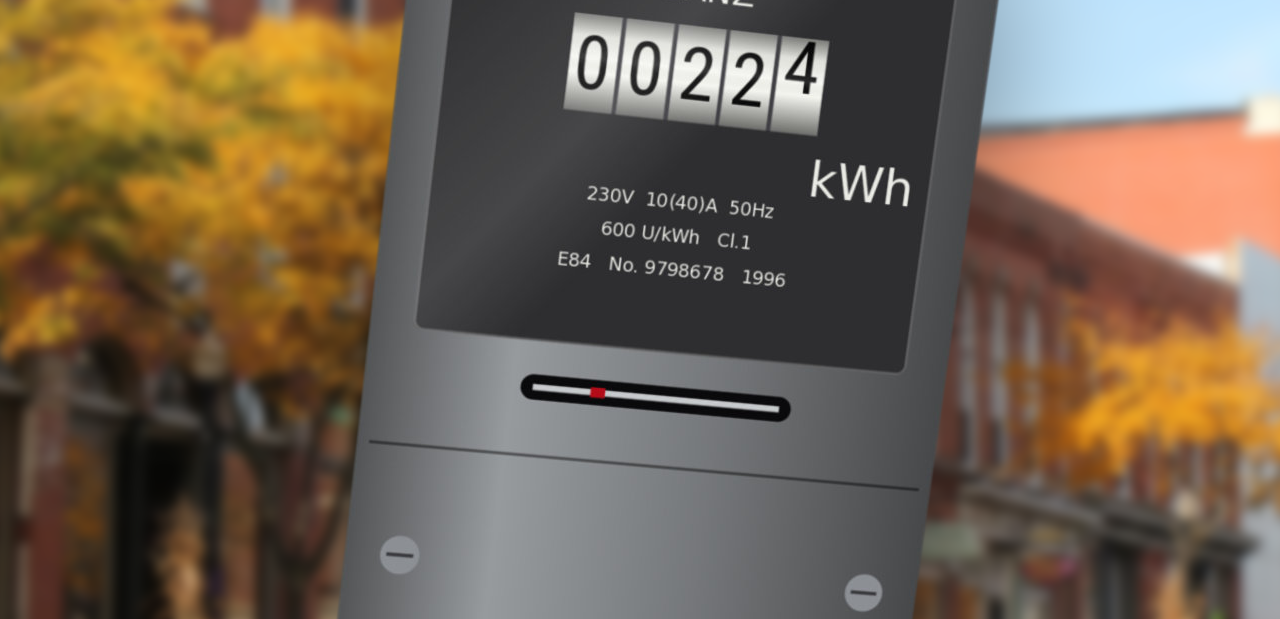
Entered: 224; kWh
